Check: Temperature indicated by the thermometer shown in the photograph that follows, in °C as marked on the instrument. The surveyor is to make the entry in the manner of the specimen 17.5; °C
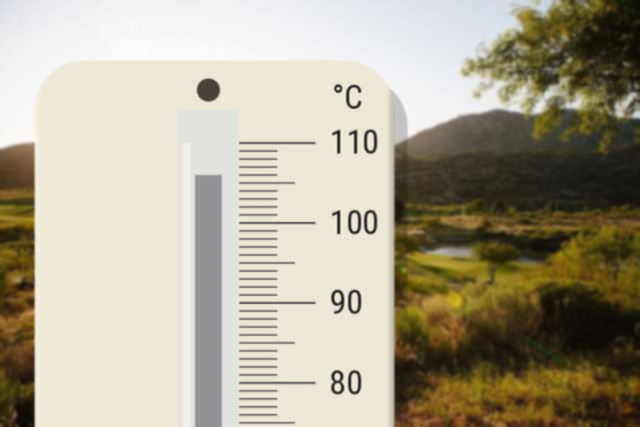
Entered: 106; °C
